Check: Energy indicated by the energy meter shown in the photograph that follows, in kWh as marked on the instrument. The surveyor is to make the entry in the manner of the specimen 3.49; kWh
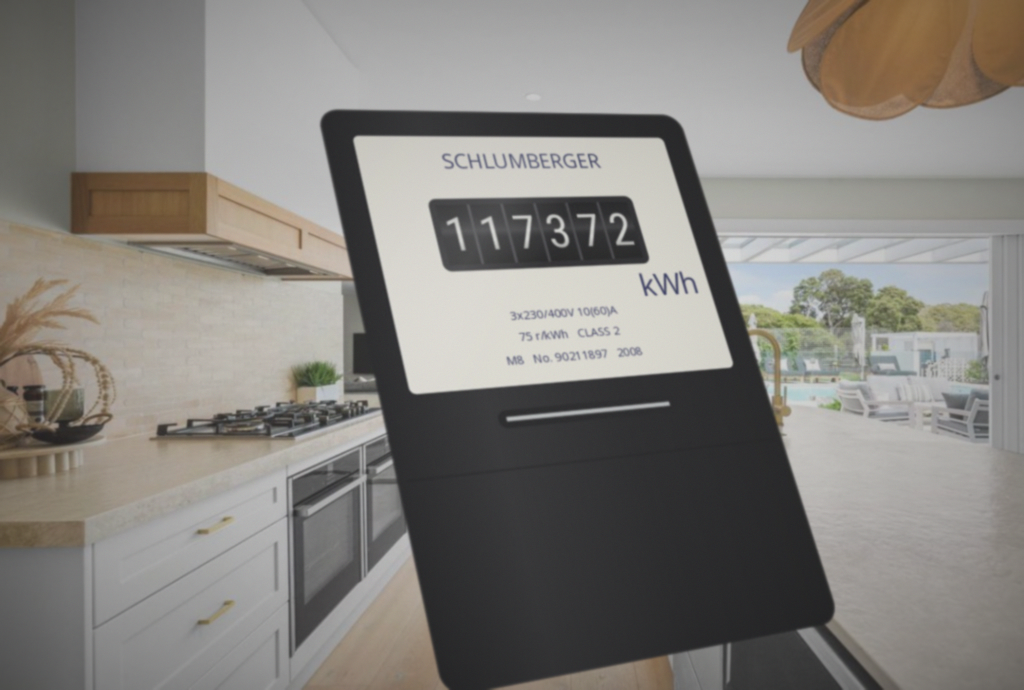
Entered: 117372; kWh
